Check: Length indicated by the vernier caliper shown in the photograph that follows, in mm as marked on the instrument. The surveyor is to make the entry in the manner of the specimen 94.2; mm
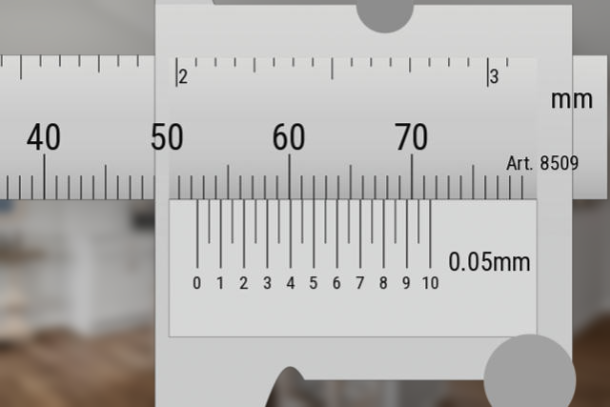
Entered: 52.5; mm
